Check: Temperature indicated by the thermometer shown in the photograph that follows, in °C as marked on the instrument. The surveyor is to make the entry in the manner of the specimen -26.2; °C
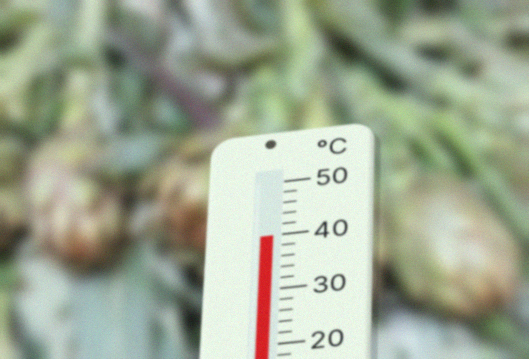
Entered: 40; °C
